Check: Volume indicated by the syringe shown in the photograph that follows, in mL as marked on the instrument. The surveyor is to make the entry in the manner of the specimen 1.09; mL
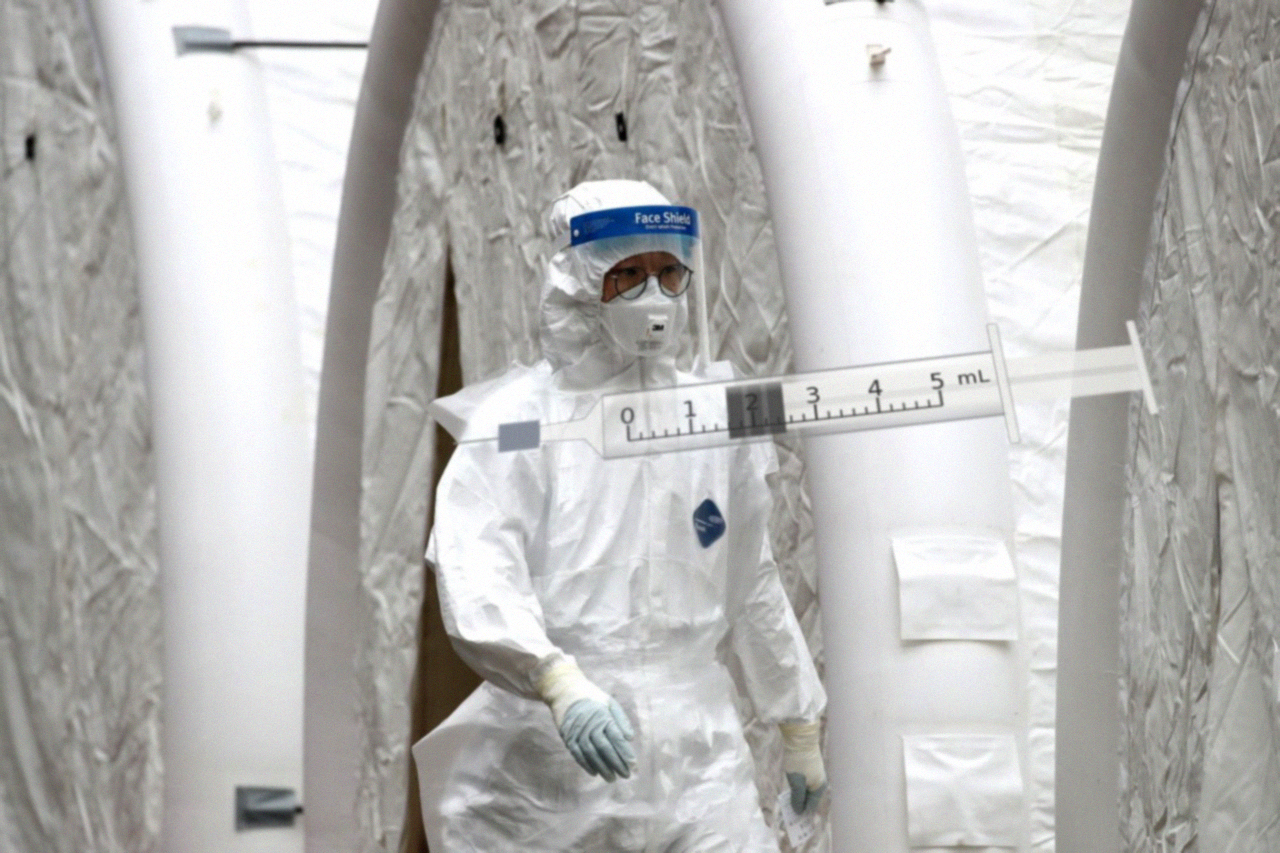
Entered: 1.6; mL
